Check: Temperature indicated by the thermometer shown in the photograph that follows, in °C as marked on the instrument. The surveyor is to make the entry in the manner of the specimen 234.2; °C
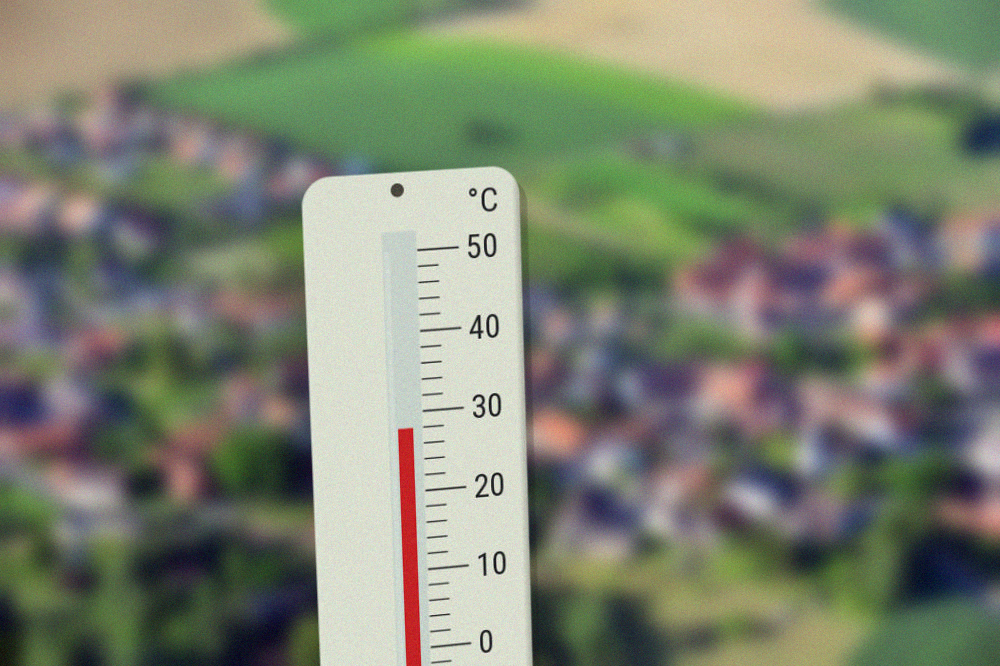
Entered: 28; °C
